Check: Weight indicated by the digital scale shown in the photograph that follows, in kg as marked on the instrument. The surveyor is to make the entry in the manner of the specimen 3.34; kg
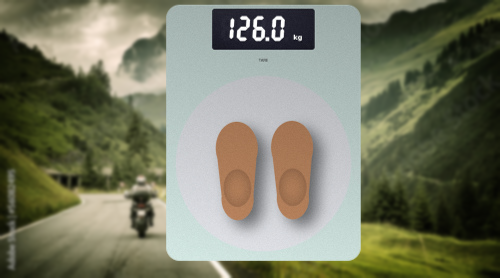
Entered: 126.0; kg
